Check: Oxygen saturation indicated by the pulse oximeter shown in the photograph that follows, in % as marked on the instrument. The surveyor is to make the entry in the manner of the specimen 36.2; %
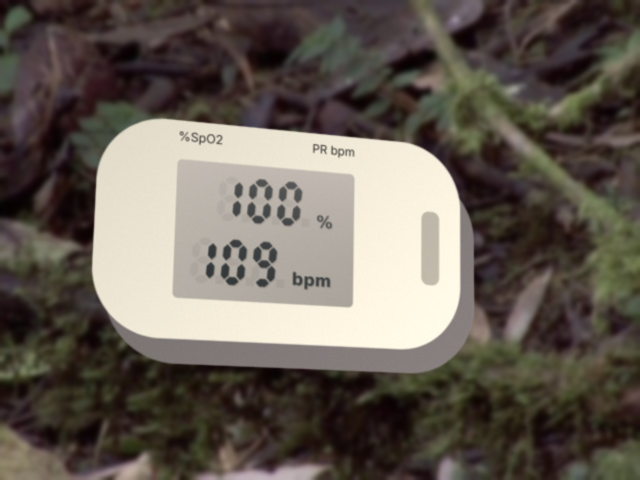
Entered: 100; %
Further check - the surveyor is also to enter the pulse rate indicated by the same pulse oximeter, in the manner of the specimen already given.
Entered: 109; bpm
